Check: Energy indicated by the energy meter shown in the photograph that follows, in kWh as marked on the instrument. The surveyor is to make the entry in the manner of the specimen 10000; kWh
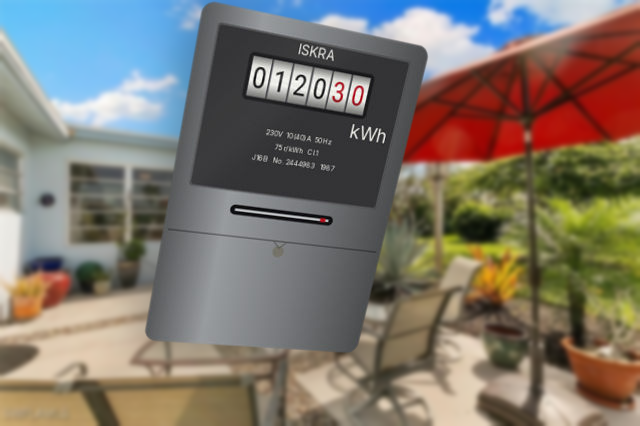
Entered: 120.30; kWh
